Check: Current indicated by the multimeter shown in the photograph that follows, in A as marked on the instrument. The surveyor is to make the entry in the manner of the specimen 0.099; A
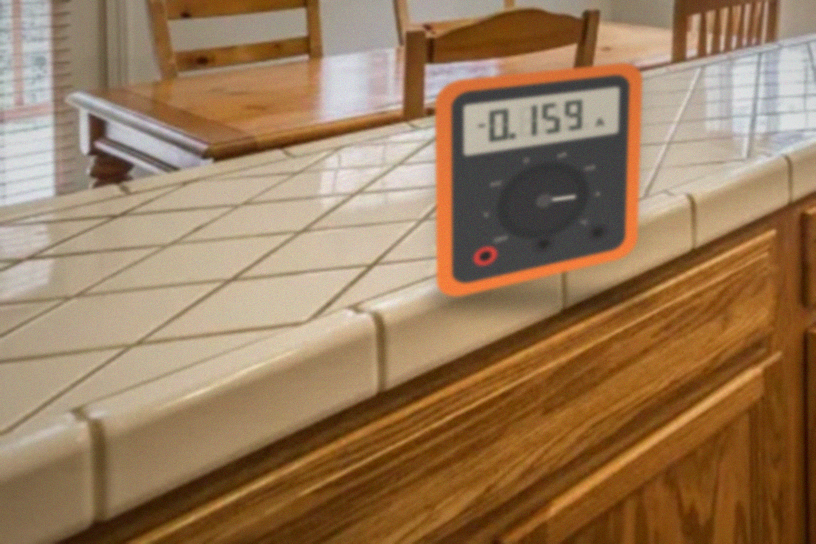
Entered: -0.159; A
